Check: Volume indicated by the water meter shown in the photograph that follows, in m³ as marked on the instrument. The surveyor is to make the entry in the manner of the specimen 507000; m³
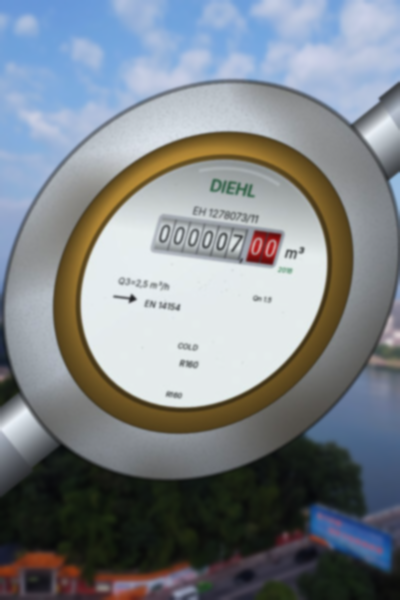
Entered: 7.00; m³
